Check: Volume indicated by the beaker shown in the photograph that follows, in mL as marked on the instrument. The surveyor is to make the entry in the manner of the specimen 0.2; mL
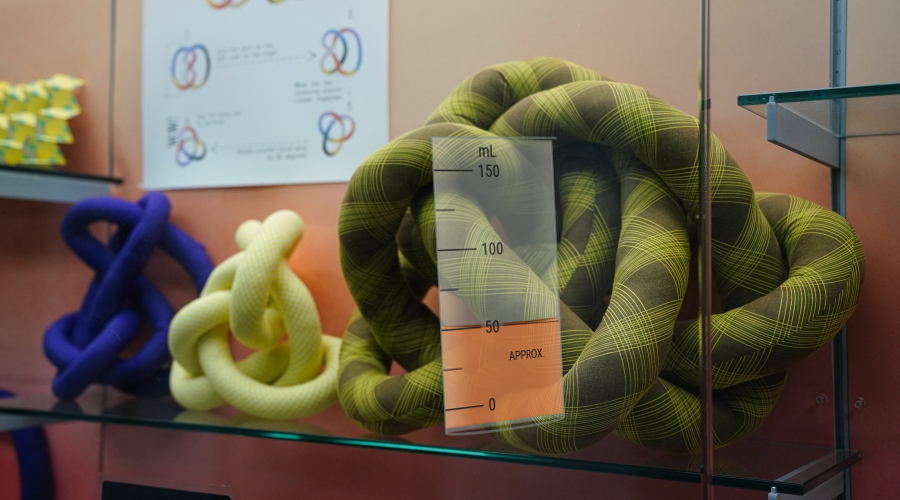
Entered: 50; mL
